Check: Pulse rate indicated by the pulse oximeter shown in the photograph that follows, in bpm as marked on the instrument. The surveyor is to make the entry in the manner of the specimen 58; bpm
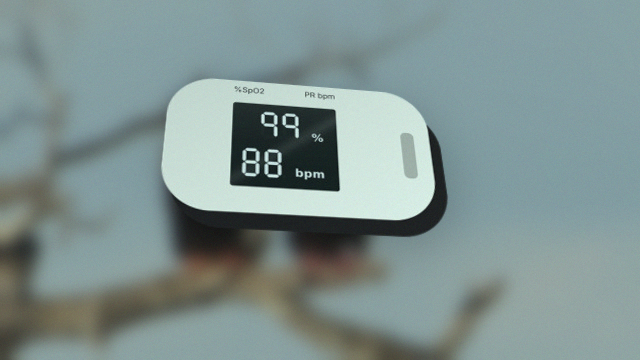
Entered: 88; bpm
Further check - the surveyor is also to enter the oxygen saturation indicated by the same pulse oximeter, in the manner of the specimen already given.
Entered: 99; %
